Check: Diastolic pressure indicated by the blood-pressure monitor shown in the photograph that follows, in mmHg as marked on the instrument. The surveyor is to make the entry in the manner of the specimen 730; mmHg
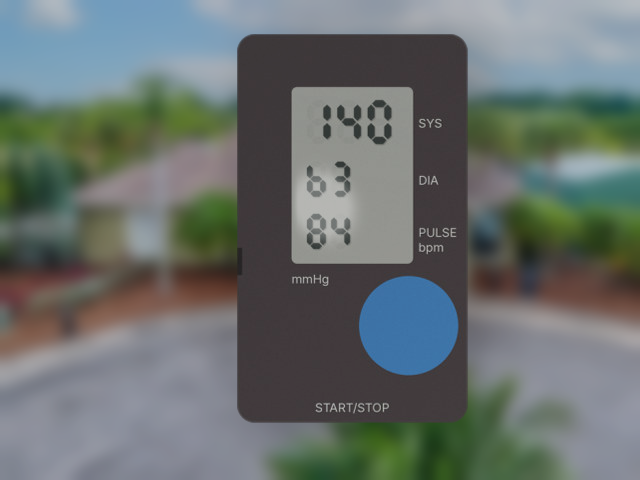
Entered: 63; mmHg
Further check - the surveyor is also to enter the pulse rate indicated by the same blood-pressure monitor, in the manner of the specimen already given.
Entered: 84; bpm
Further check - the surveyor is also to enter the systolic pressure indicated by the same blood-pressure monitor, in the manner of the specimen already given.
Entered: 140; mmHg
